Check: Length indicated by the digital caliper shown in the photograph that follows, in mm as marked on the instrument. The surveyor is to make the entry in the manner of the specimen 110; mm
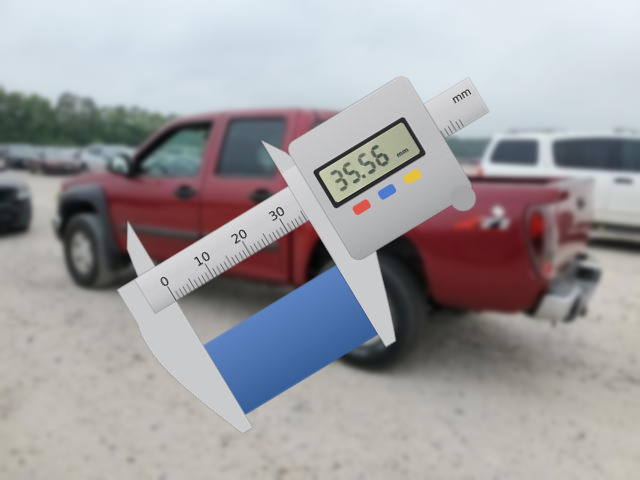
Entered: 35.56; mm
